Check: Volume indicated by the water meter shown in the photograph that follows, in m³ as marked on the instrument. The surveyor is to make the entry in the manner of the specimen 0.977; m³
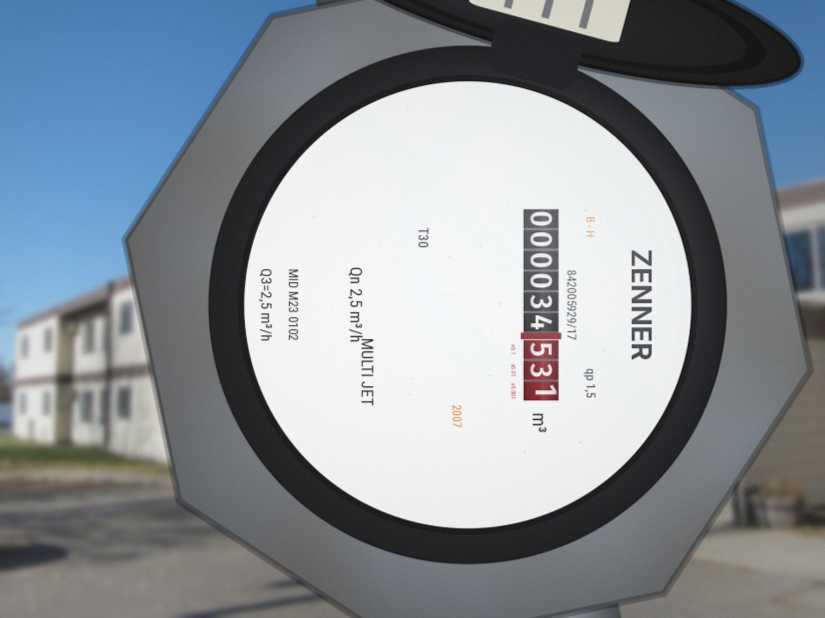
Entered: 34.531; m³
